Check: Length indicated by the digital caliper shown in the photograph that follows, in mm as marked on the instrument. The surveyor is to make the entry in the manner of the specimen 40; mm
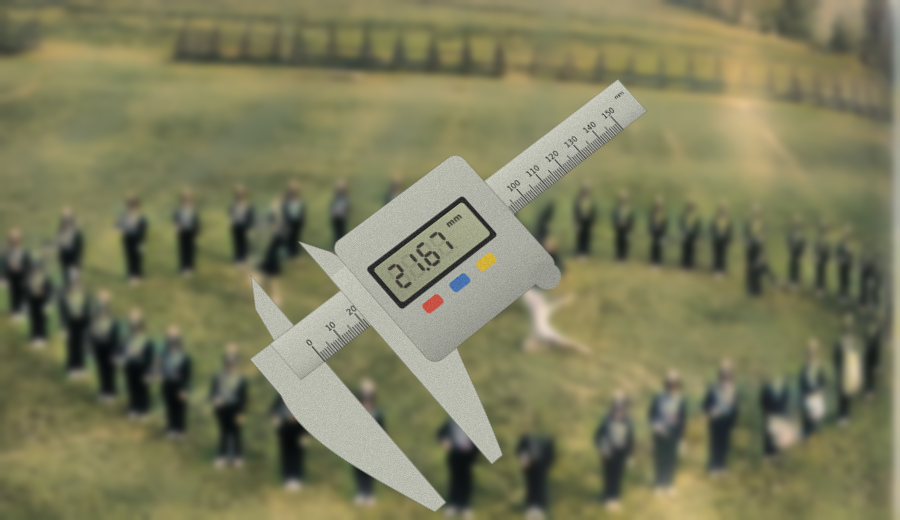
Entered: 21.67; mm
